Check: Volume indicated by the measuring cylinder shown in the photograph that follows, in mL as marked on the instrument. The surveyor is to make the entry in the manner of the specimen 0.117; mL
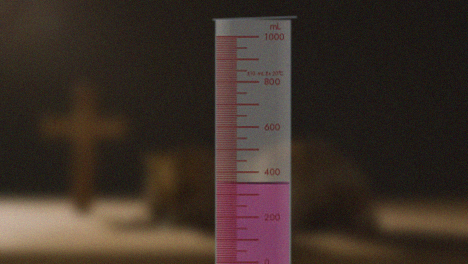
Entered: 350; mL
